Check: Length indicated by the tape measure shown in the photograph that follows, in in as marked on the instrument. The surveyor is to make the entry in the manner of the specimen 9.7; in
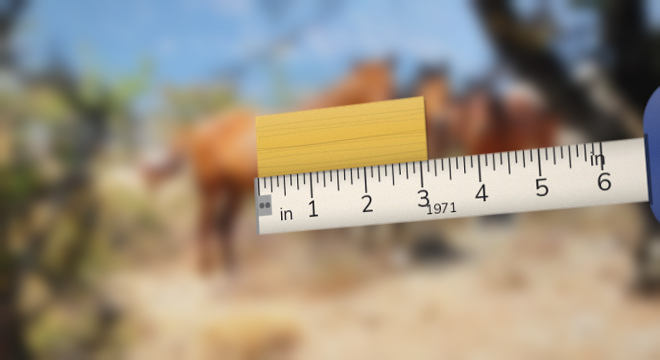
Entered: 3.125; in
